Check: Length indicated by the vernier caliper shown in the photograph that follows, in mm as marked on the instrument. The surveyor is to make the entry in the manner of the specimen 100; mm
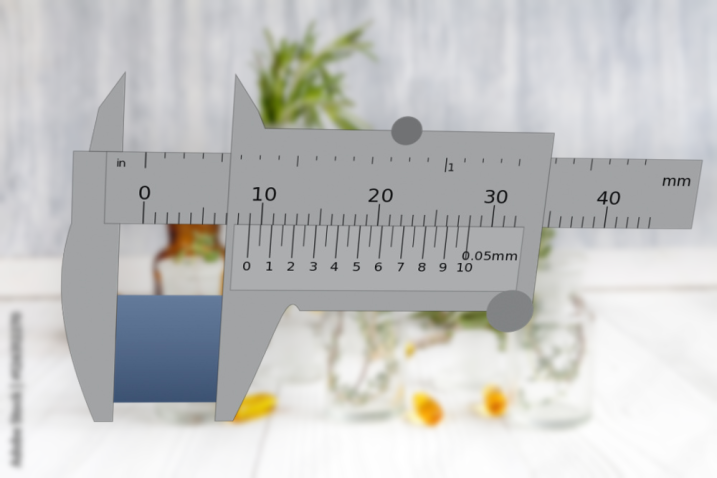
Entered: 9.0; mm
